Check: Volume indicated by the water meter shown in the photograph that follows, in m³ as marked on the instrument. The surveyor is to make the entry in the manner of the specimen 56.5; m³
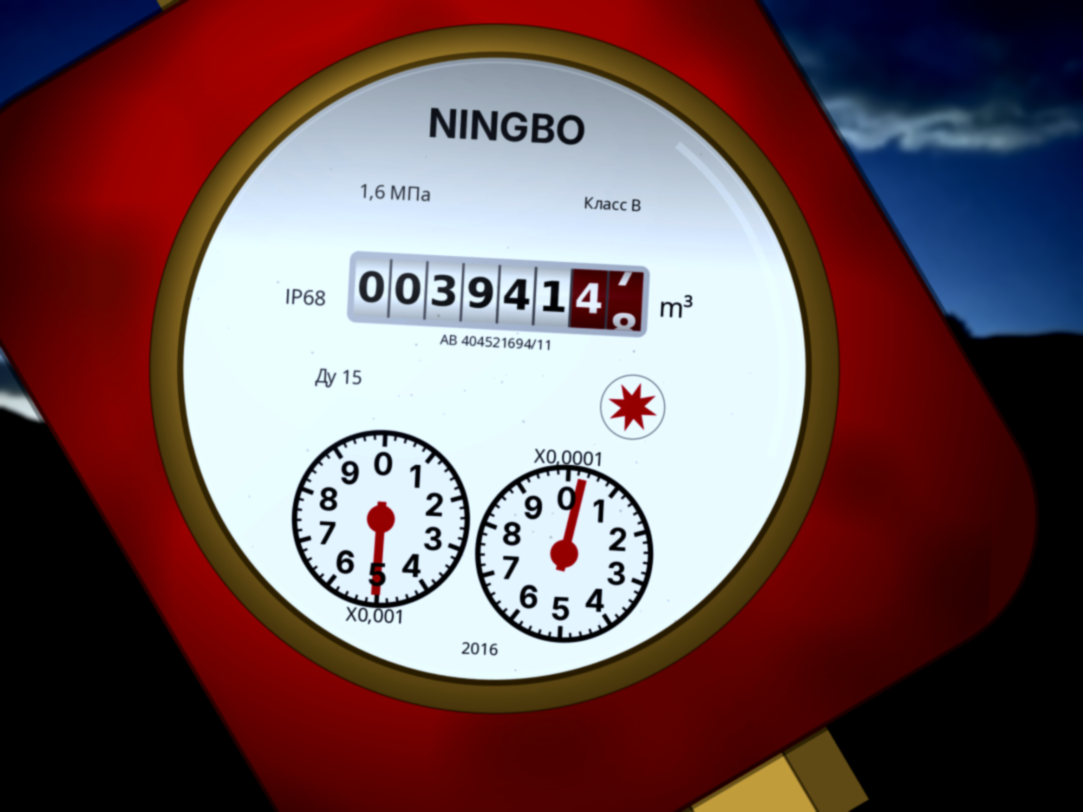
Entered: 3941.4750; m³
